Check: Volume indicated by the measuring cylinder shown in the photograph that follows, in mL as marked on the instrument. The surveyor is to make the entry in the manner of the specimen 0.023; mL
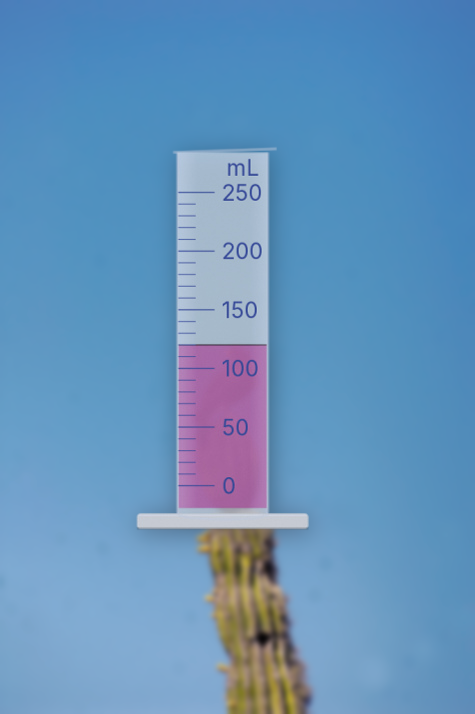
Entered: 120; mL
